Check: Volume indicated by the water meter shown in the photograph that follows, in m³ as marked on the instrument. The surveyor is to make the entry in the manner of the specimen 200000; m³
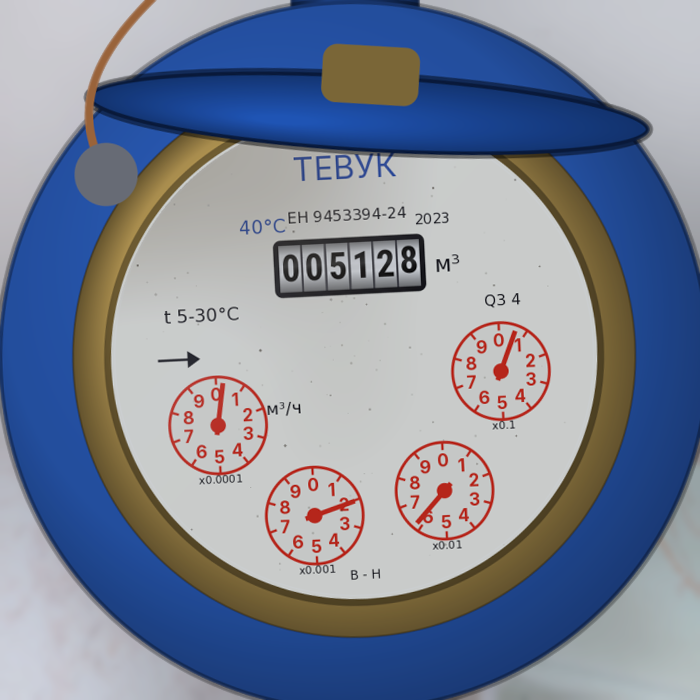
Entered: 5128.0620; m³
